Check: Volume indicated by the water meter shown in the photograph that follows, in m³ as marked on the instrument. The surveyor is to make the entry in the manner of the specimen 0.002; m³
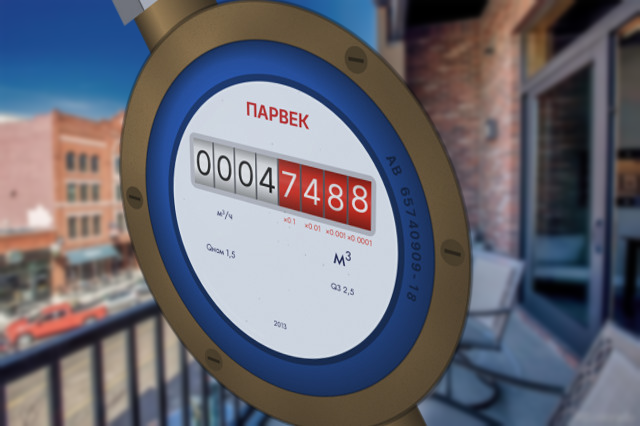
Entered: 4.7488; m³
